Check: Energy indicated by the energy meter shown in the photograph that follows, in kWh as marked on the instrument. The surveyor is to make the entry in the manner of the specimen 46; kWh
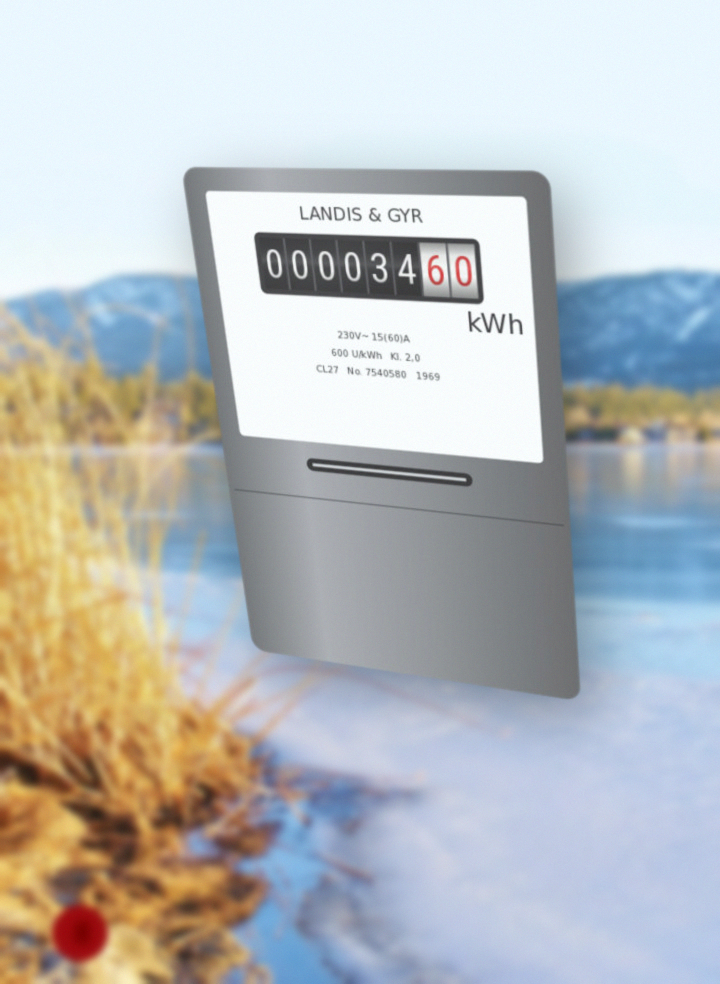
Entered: 34.60; kWh
